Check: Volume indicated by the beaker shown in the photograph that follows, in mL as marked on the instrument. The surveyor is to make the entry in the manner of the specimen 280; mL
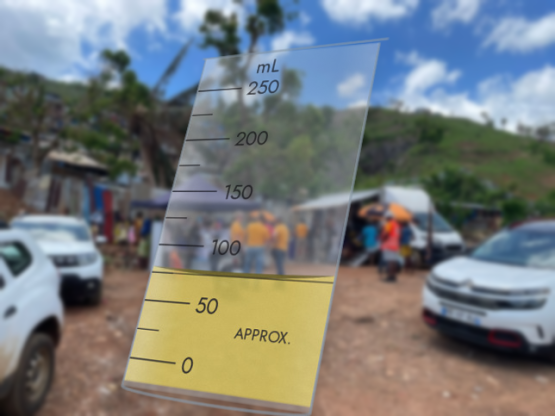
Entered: 75; mL
